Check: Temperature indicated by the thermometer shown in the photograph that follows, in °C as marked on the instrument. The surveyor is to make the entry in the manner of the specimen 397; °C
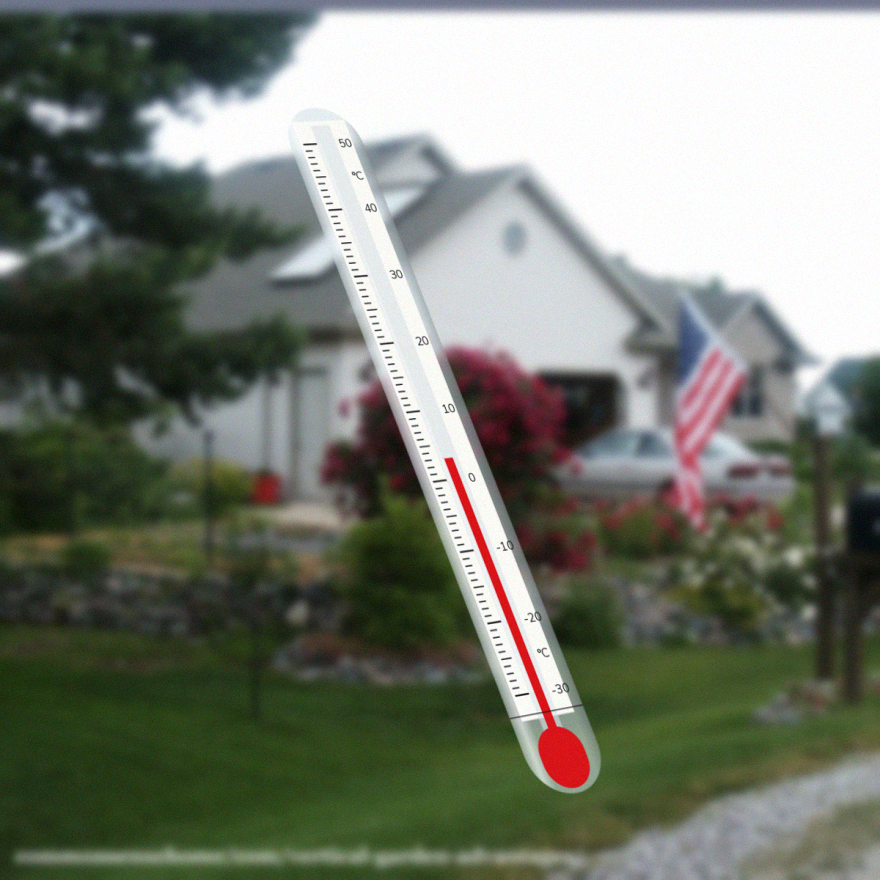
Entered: 3; °C
